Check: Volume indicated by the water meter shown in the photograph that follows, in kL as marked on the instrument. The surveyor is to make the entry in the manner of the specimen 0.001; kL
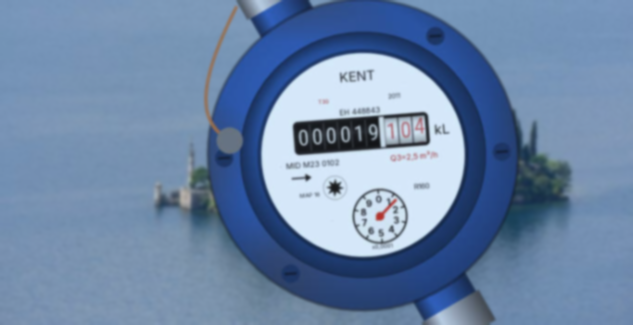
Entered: 19.1041; kL
